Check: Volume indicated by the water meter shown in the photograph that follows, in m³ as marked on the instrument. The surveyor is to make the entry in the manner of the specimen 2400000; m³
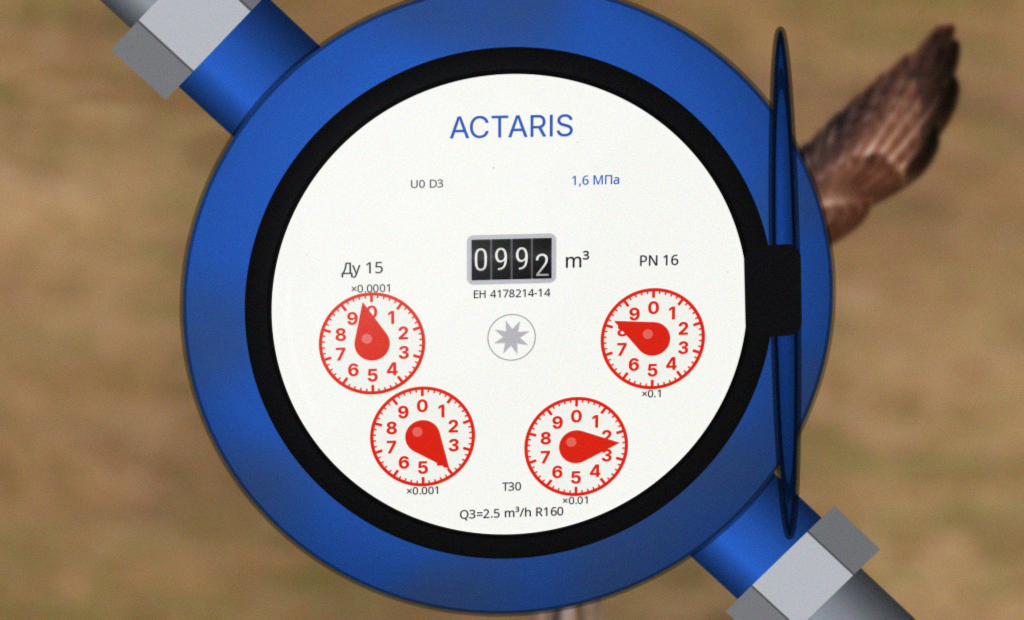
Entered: 991.8239; m³
